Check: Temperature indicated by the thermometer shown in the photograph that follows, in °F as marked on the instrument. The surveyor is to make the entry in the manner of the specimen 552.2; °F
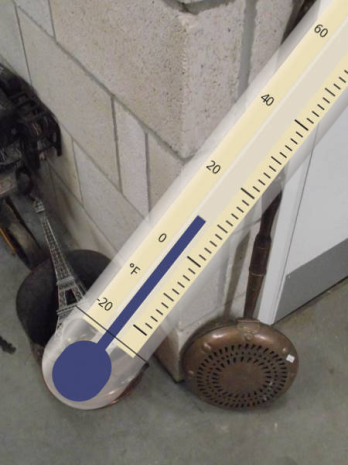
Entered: 9; °F
